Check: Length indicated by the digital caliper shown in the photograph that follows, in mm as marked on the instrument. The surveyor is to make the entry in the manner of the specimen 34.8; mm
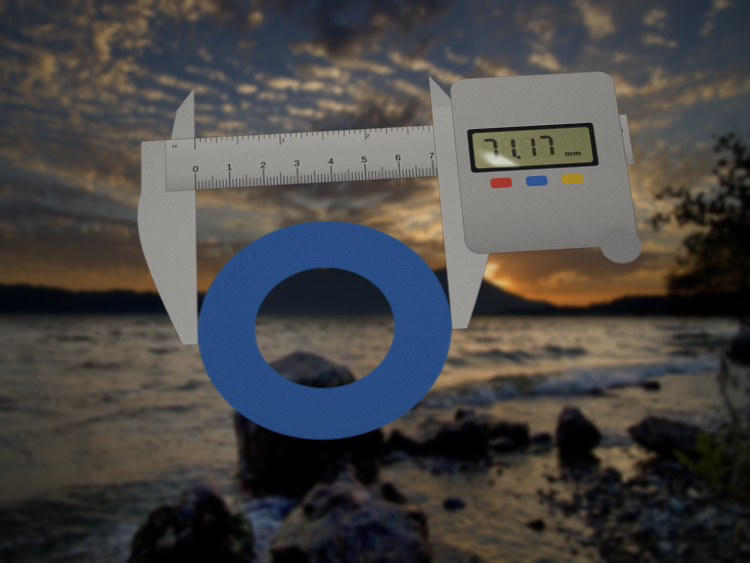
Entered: 71.17; mm
